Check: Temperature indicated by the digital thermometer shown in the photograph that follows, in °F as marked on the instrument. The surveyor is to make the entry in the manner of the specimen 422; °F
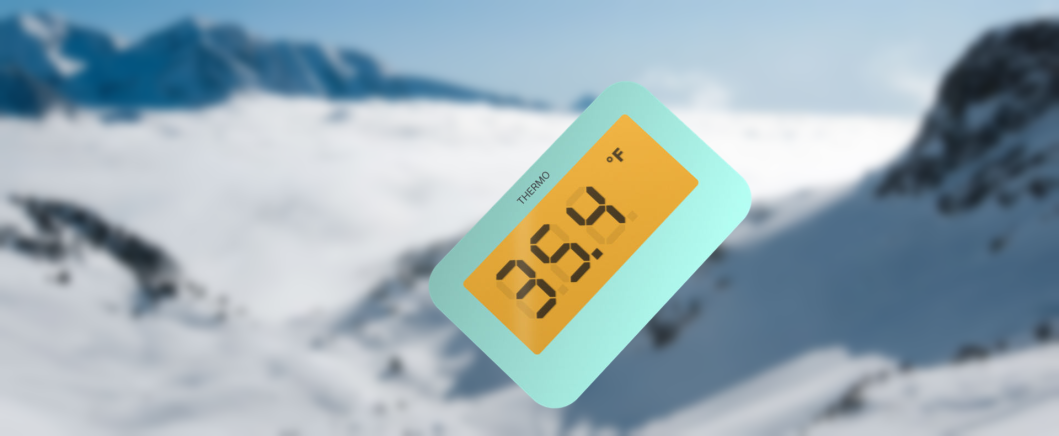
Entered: 35.4; °F
